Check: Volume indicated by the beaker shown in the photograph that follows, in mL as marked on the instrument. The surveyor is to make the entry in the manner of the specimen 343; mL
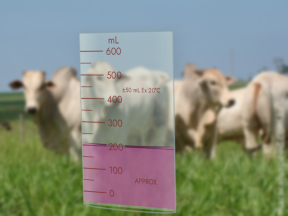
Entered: 200; mL
